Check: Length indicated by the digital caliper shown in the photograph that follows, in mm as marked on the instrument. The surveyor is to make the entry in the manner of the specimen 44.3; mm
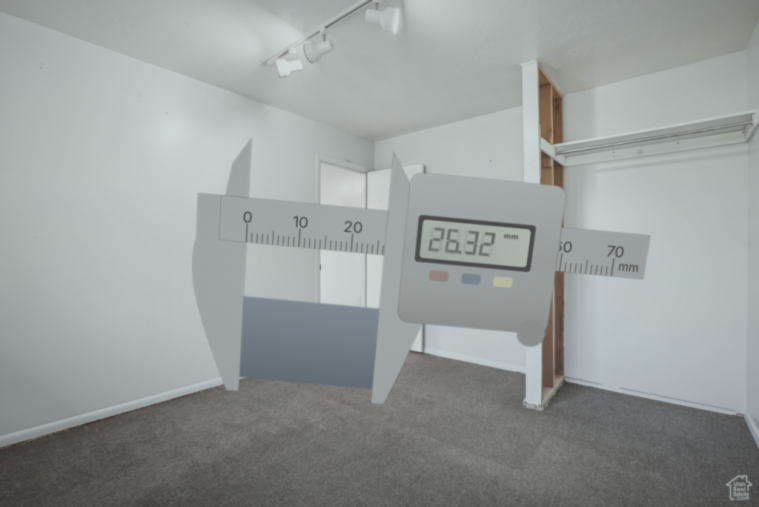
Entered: 26.32; mm
